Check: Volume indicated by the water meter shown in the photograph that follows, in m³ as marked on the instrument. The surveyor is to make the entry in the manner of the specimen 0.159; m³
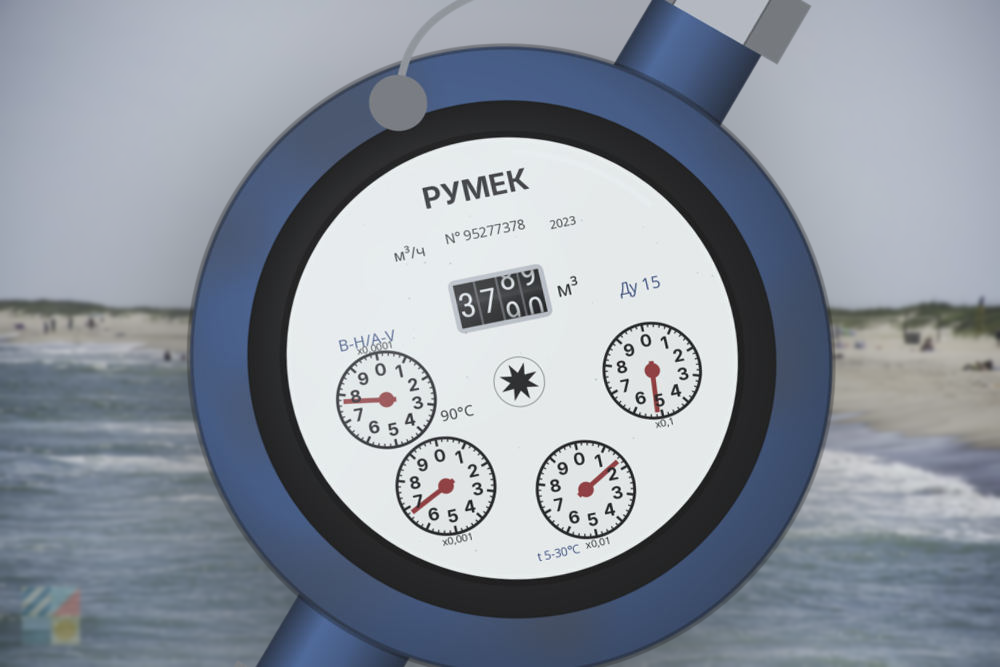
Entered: 3789.5167; m³
